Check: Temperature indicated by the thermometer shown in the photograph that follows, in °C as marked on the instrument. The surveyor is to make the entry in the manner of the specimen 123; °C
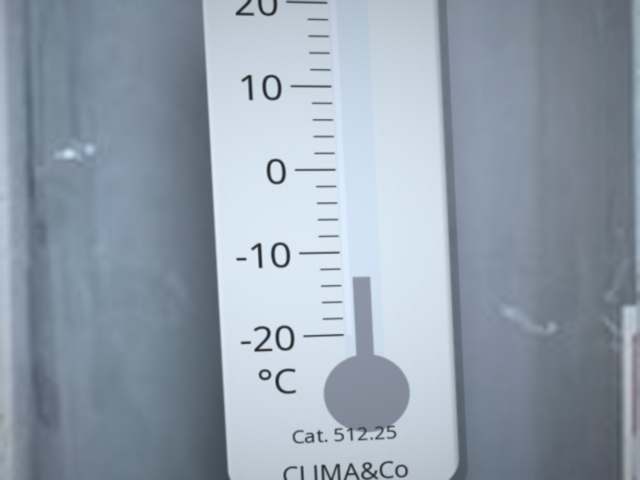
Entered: -13; °C
